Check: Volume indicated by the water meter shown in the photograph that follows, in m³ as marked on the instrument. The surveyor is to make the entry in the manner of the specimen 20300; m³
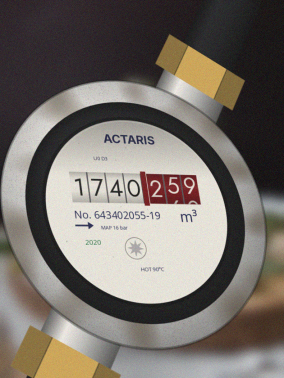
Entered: 1740.259; m³
